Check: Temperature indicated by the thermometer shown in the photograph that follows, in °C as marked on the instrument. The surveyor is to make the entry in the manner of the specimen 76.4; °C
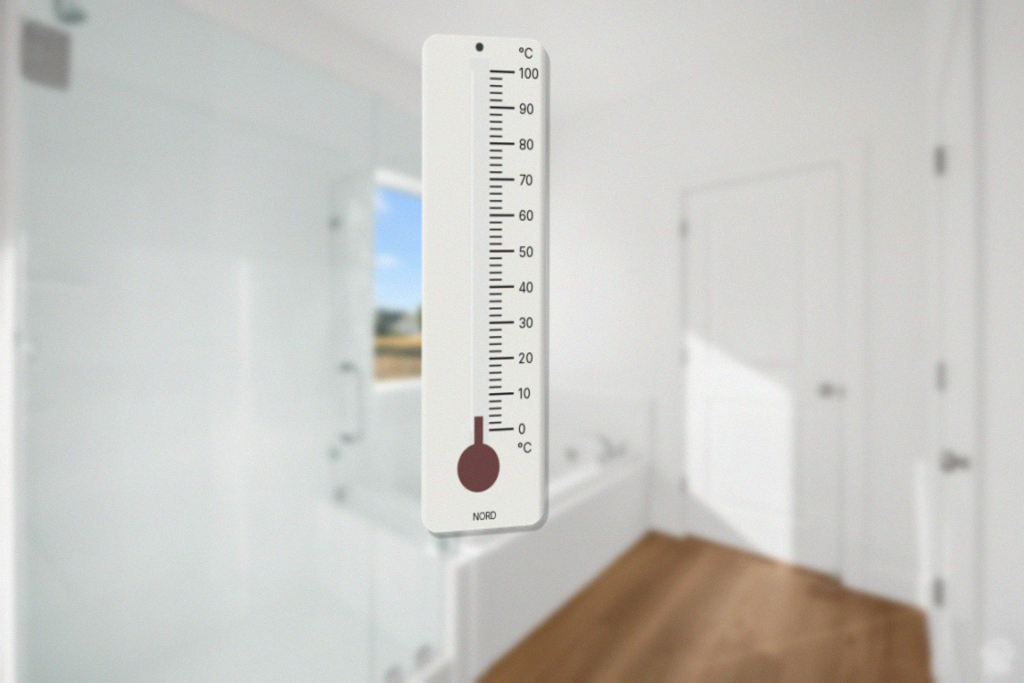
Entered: 4; °C
